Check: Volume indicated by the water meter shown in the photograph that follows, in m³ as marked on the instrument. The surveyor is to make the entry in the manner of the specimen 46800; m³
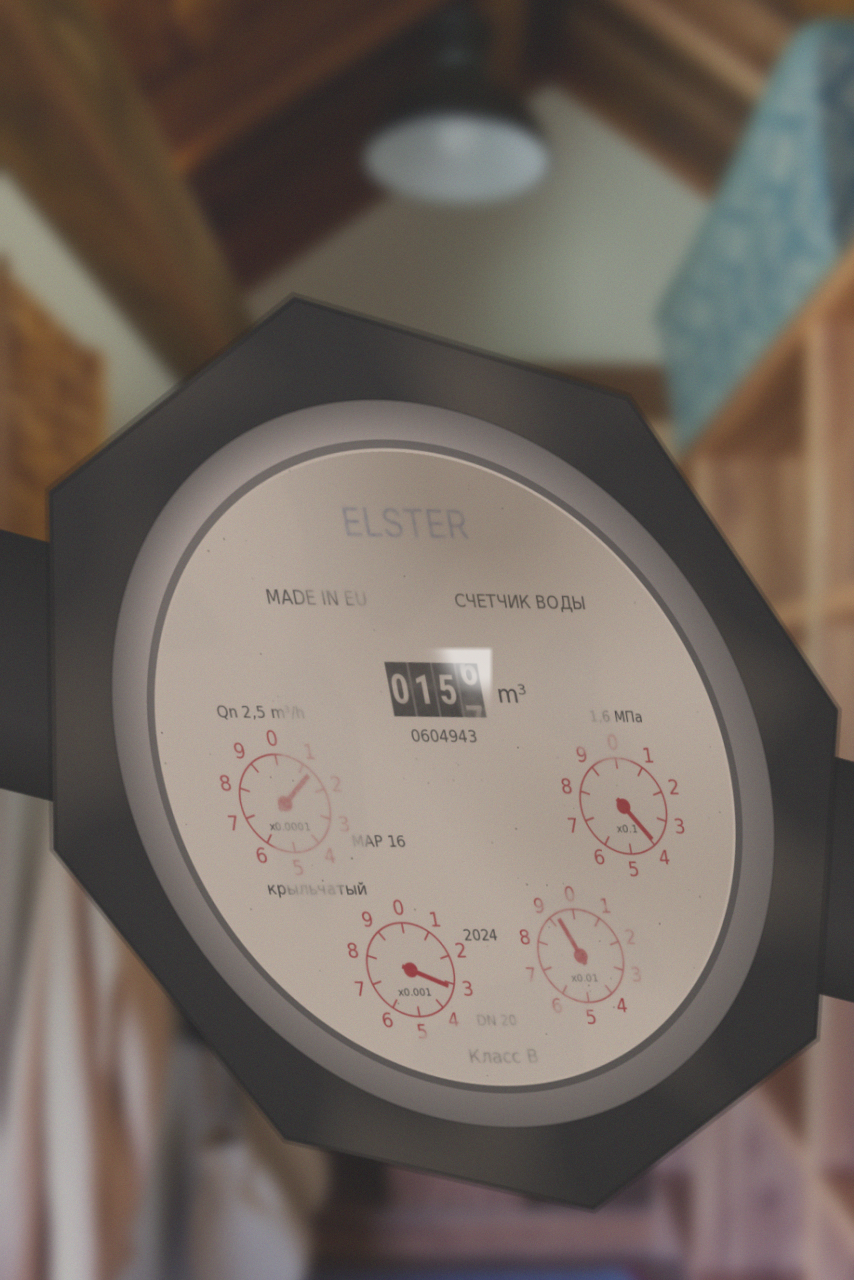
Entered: 156.3931; m³
